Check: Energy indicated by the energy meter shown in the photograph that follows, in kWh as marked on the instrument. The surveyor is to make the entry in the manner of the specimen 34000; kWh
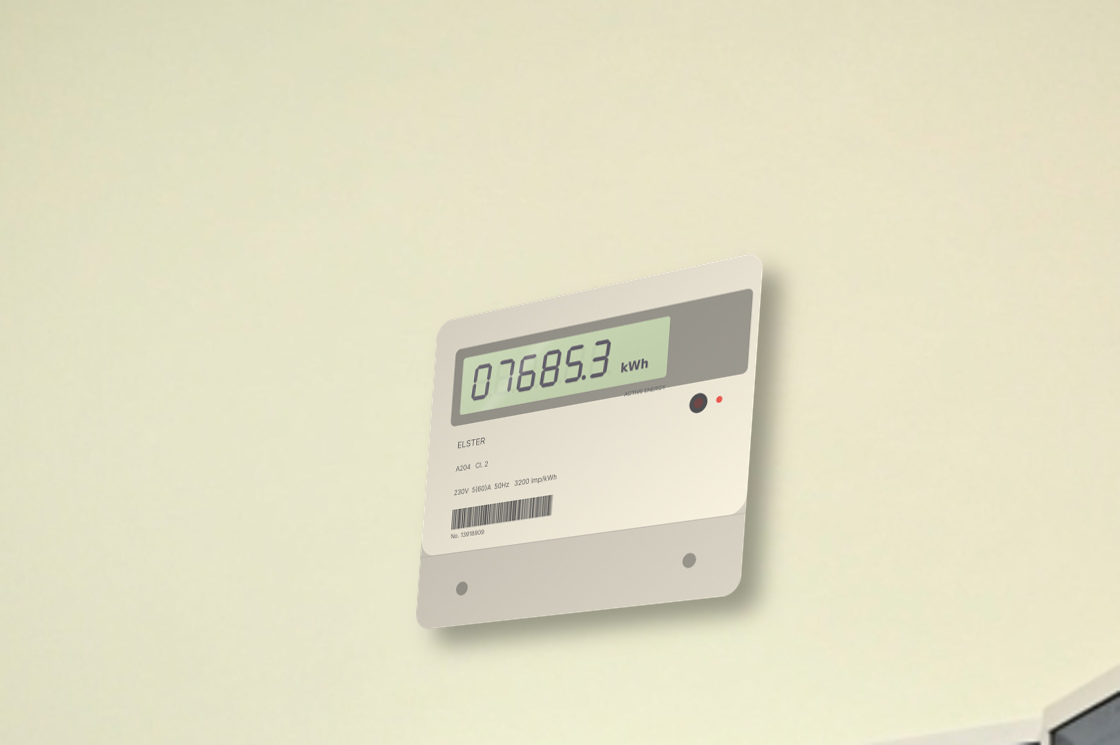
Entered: 7685.3; kWh
